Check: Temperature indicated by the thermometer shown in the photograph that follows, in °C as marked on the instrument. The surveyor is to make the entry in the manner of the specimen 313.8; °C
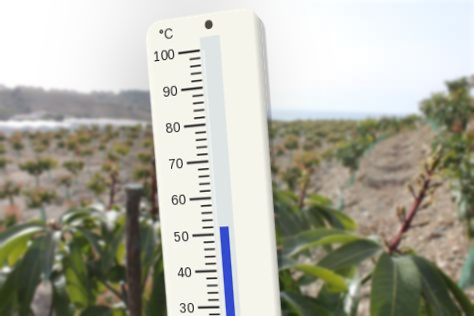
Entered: 52; °C
